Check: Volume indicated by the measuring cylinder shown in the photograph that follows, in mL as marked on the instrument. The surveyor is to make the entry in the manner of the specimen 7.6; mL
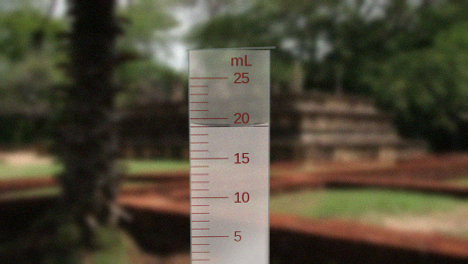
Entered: 19; mL
